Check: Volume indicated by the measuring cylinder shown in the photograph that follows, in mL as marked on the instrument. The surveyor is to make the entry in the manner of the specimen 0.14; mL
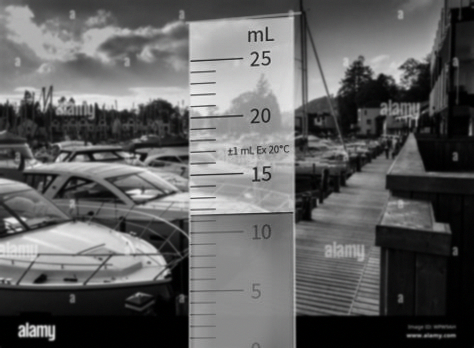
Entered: 11.5; mL
